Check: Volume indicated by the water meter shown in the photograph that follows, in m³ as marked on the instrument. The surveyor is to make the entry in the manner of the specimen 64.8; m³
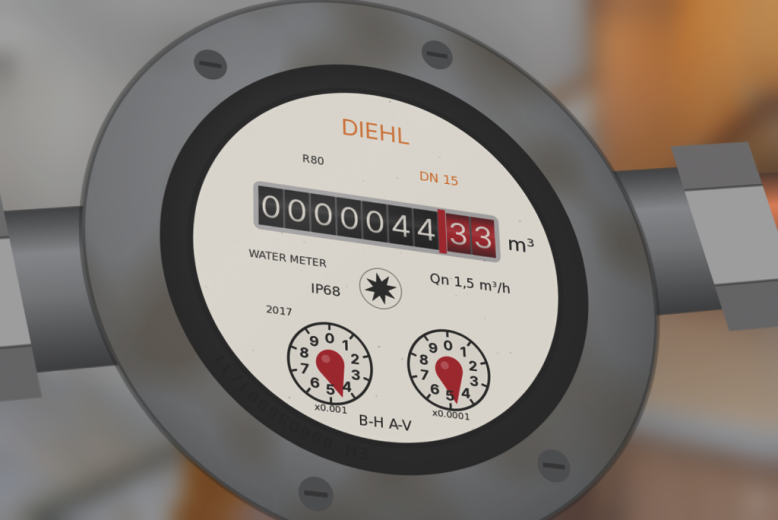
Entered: 44.3344; m³
